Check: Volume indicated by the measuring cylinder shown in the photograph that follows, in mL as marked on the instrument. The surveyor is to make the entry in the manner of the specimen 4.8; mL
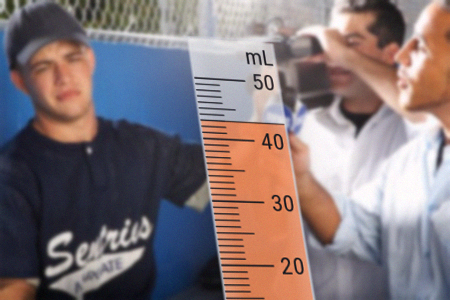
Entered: 43; mL
